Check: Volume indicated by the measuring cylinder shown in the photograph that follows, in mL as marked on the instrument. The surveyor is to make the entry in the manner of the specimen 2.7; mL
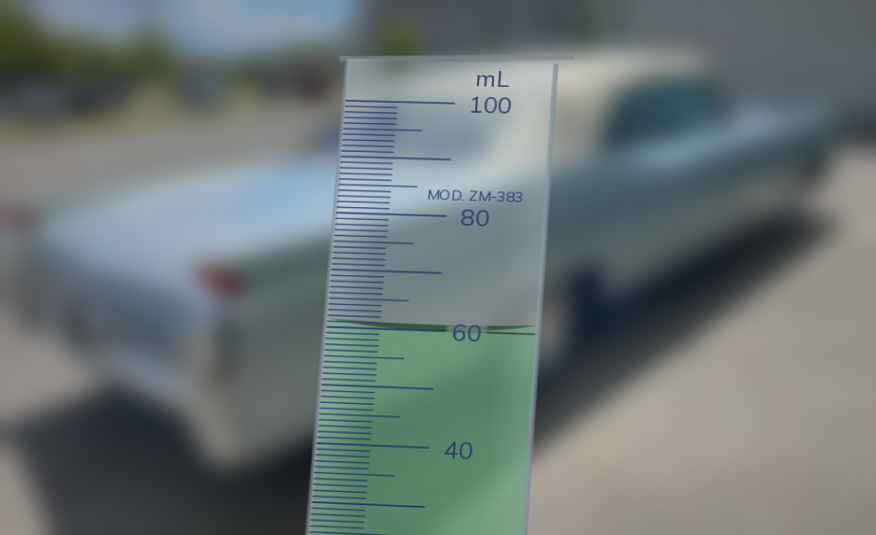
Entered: 60; mL
